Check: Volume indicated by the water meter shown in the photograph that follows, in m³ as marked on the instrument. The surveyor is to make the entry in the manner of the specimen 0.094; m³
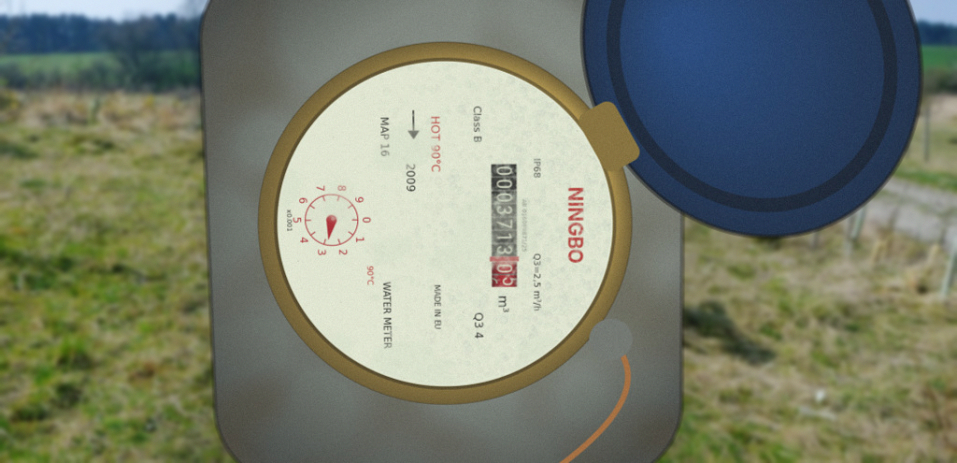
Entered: 3713.052; m³
